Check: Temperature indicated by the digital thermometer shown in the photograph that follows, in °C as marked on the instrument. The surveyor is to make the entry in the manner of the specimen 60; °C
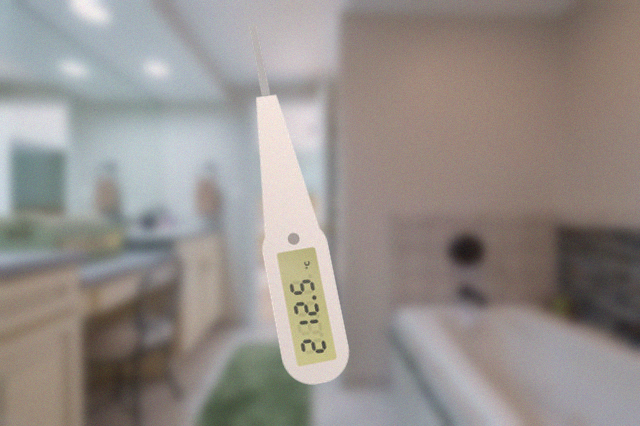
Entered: 212.5; °C
